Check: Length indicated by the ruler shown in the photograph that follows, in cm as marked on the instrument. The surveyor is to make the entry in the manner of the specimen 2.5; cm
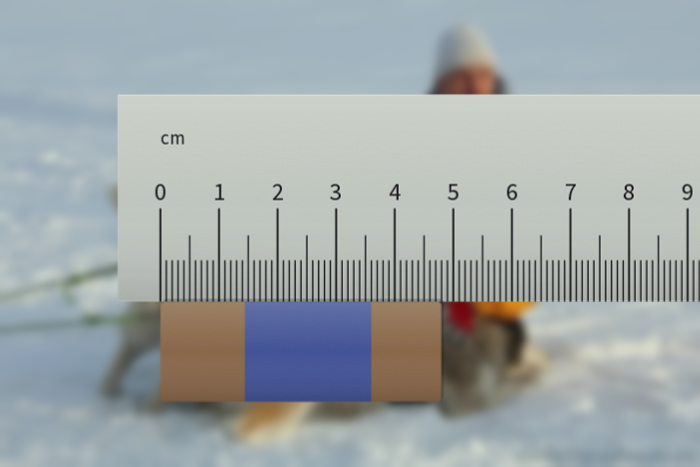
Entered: 4.8; cm
